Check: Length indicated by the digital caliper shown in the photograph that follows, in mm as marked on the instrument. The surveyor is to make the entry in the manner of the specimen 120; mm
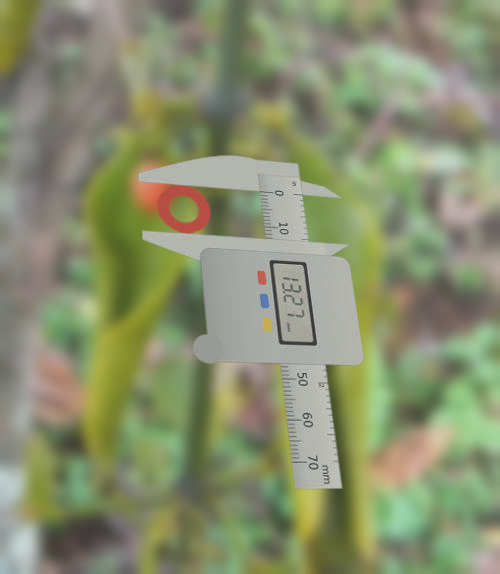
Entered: 13.27; mm
